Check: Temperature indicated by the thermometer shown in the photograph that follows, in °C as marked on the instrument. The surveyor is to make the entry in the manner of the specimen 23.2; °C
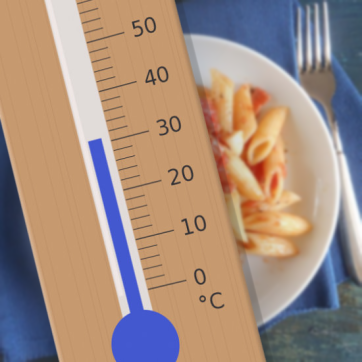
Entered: 31; °C
